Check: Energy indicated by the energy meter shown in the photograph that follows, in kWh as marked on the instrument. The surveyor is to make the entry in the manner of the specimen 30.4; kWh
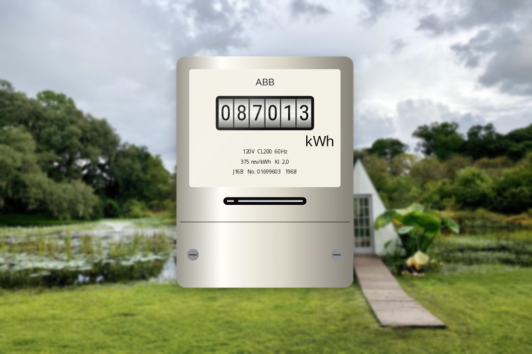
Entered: 87013; kWh
